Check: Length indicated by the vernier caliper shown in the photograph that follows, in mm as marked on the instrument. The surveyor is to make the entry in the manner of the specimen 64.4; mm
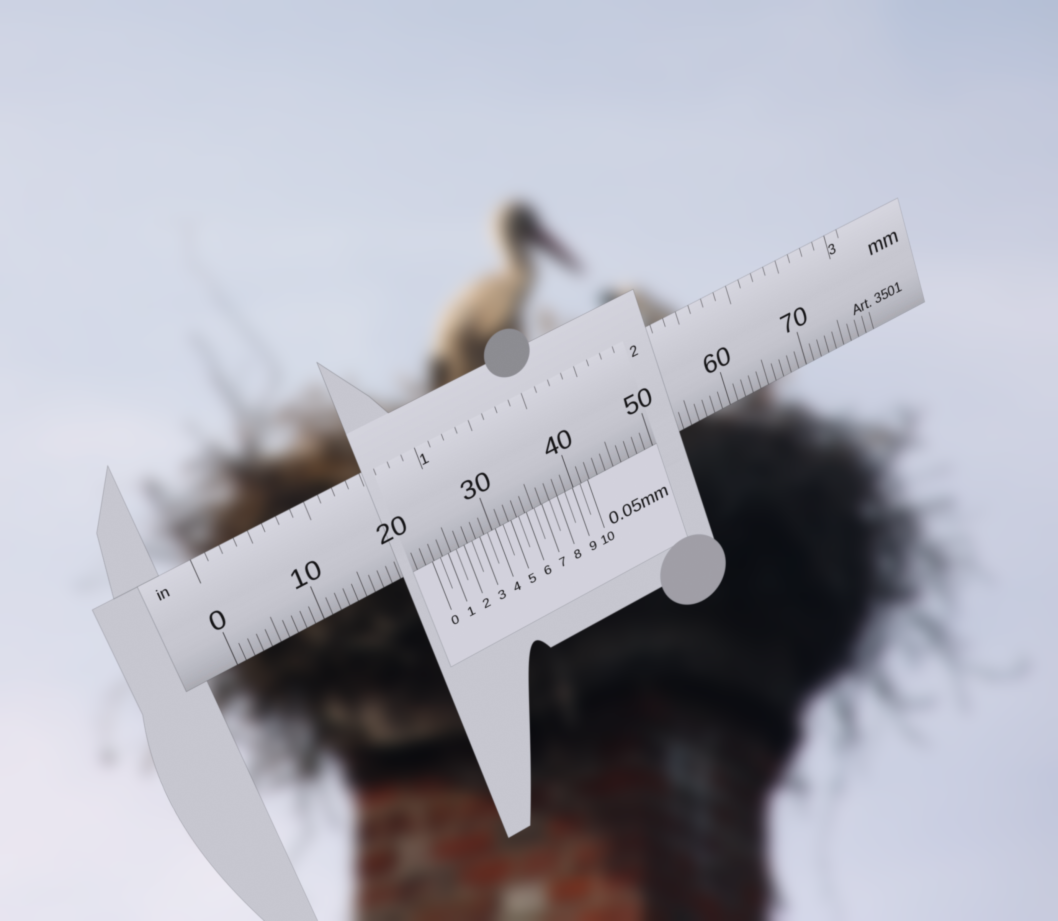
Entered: 22.8; mm
